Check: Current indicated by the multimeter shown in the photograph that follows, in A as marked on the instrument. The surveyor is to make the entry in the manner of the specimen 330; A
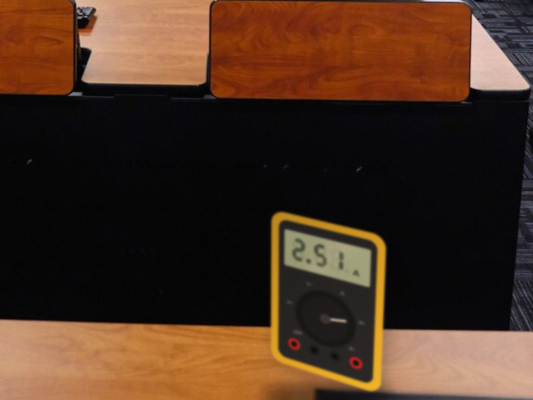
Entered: 2.51; A
